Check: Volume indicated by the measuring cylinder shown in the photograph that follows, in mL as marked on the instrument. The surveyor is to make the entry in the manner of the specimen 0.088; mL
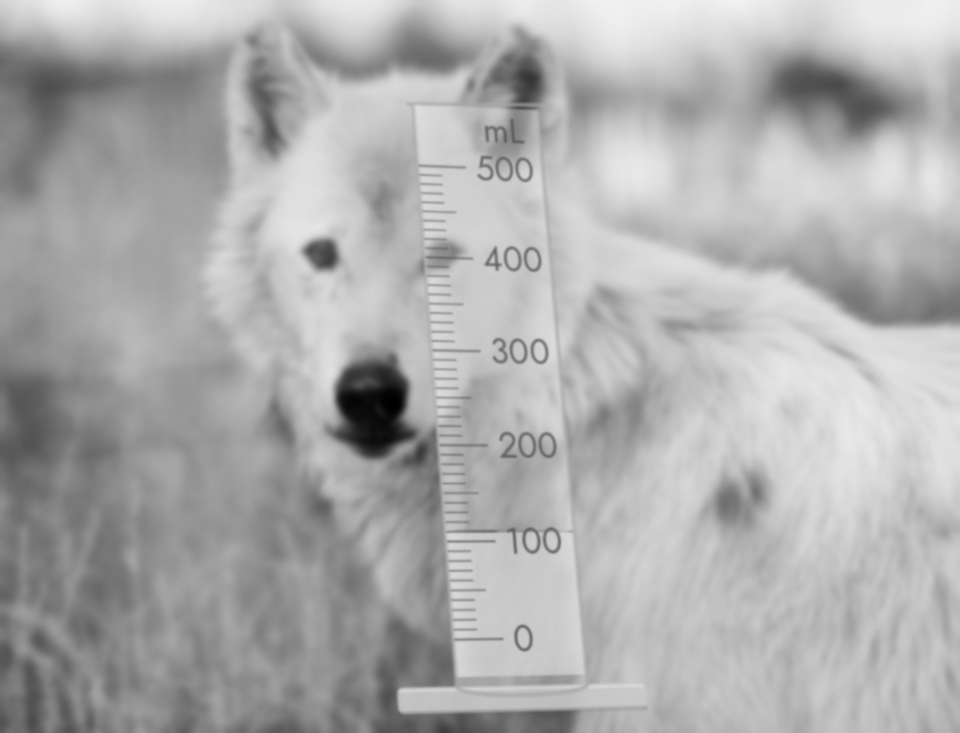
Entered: 110; mL
